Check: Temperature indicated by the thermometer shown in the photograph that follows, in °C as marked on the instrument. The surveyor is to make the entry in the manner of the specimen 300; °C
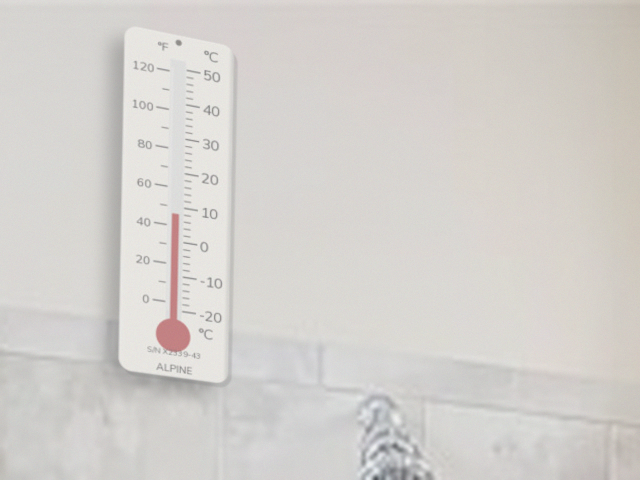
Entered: 8; °C
